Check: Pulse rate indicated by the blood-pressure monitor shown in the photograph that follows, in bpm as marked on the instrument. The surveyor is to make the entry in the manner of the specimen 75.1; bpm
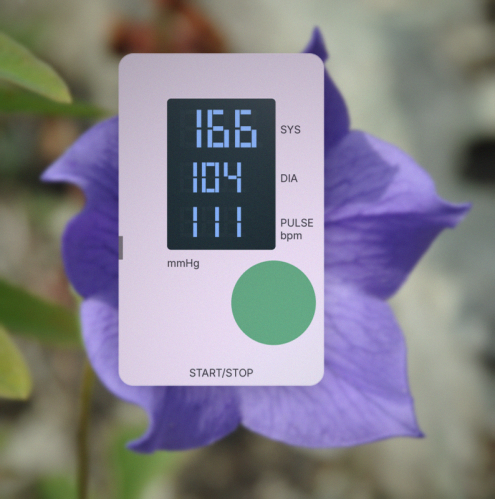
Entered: 111; bpm
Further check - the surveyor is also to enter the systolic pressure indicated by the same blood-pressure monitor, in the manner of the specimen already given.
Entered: 166; mmHg
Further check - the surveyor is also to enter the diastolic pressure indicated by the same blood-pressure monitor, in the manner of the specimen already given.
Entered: 104; mmHg
